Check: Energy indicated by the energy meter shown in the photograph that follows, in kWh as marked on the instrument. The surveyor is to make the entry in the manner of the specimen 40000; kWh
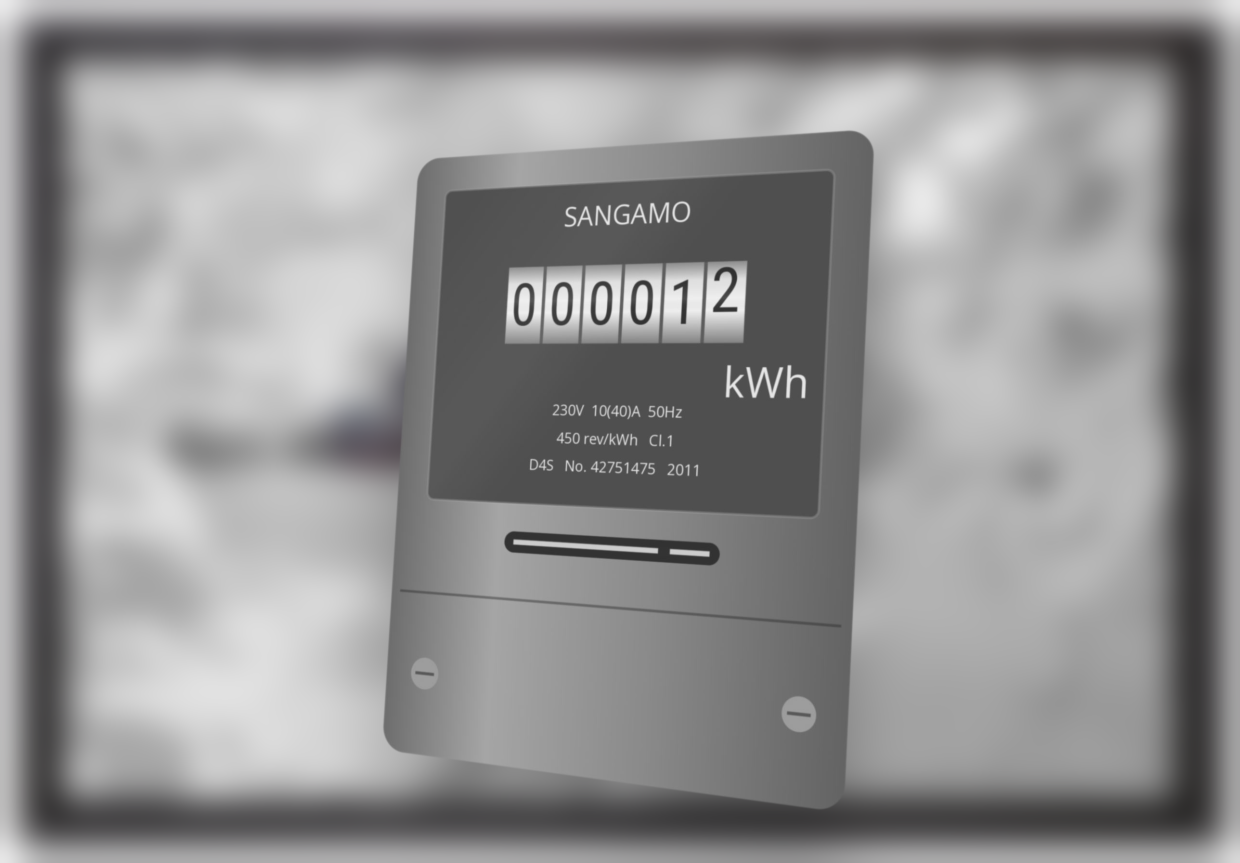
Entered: 12; kWh
